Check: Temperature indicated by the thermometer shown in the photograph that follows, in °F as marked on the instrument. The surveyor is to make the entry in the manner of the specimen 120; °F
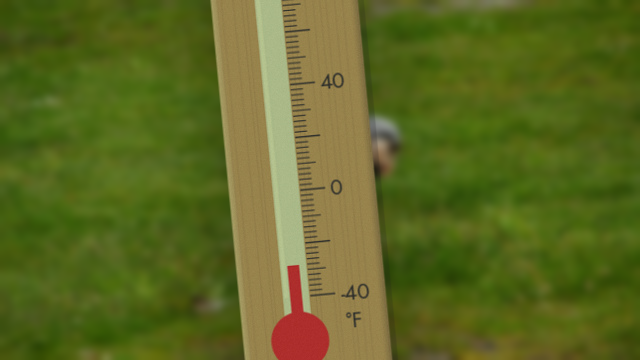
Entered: -28; °F
